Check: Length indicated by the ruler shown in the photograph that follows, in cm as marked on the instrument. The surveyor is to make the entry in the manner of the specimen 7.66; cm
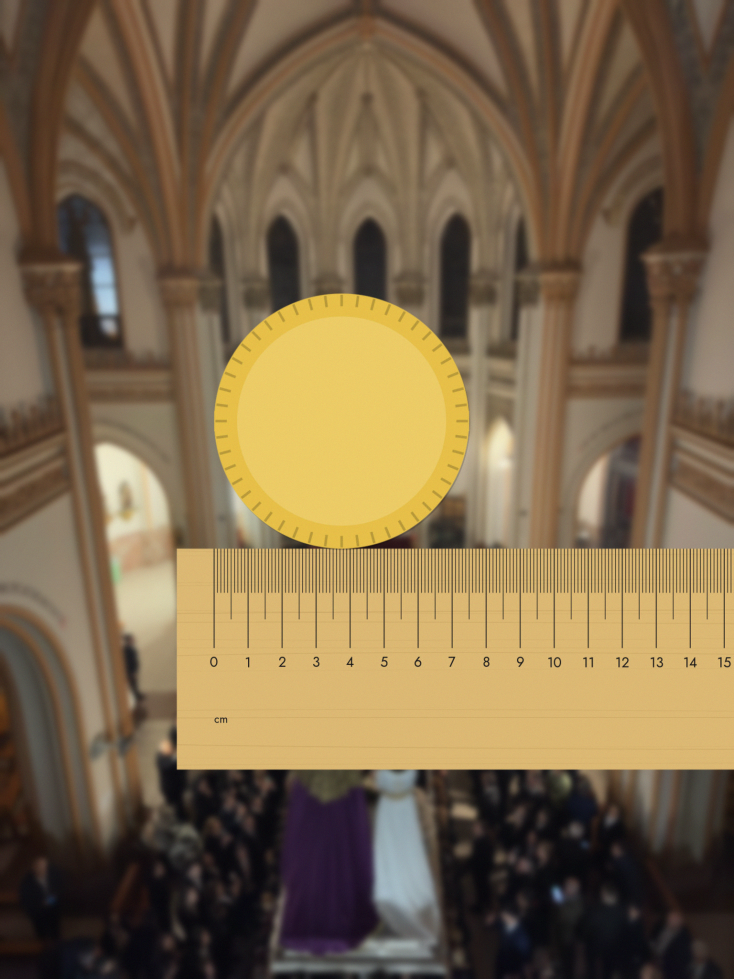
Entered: 7.5; cm
